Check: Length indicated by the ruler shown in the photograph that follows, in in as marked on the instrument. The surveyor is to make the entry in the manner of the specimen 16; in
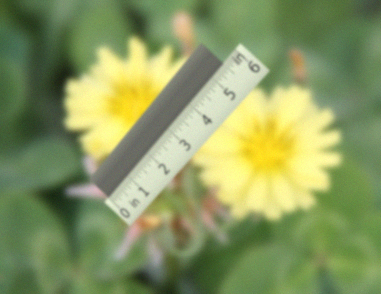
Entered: 5.5; in
